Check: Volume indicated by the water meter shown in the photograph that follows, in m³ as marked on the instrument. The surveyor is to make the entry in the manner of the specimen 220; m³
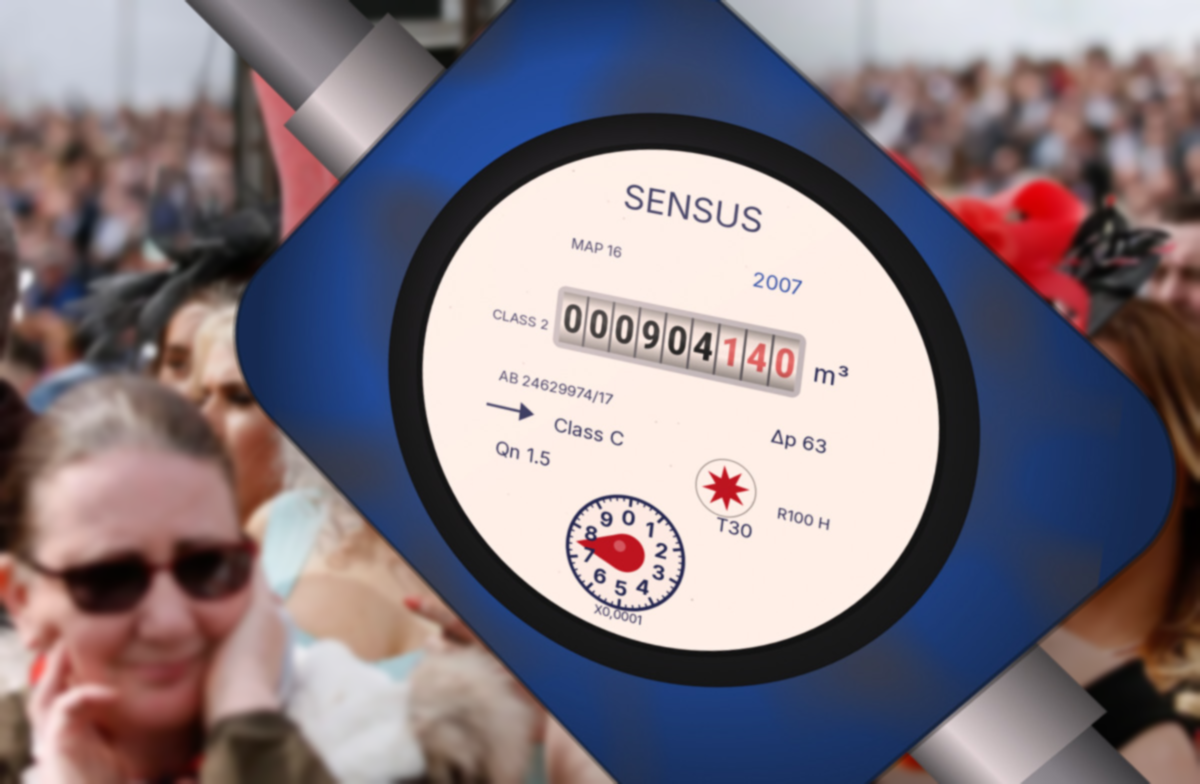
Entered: 904.1407; m³
